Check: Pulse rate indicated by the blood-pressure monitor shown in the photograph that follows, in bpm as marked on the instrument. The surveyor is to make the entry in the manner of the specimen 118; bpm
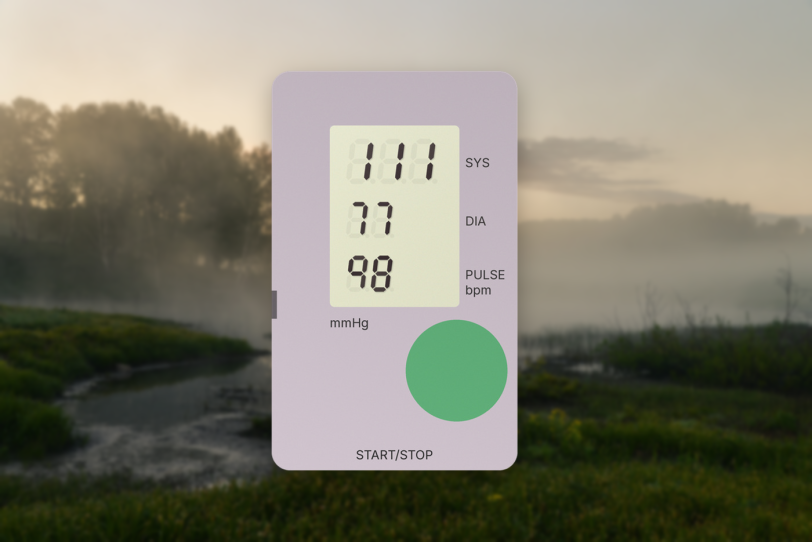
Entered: 98; bpm
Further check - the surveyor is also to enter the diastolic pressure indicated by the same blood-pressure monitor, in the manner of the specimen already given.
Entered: 77; mmHg
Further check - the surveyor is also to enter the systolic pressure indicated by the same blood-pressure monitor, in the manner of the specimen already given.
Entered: 111; mmHg
